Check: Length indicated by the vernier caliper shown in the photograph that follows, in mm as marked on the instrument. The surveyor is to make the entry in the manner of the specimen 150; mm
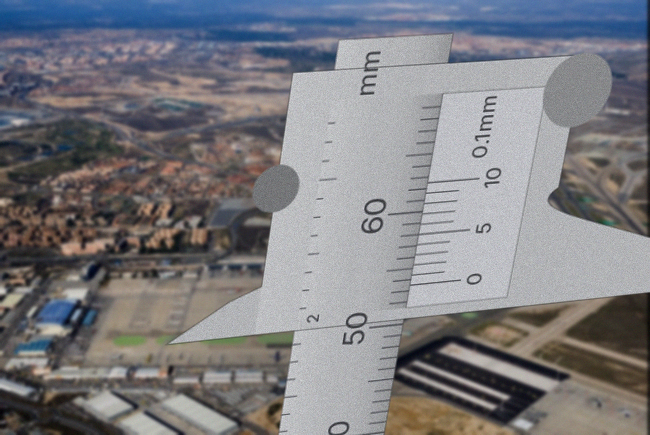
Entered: 53.5; mm
